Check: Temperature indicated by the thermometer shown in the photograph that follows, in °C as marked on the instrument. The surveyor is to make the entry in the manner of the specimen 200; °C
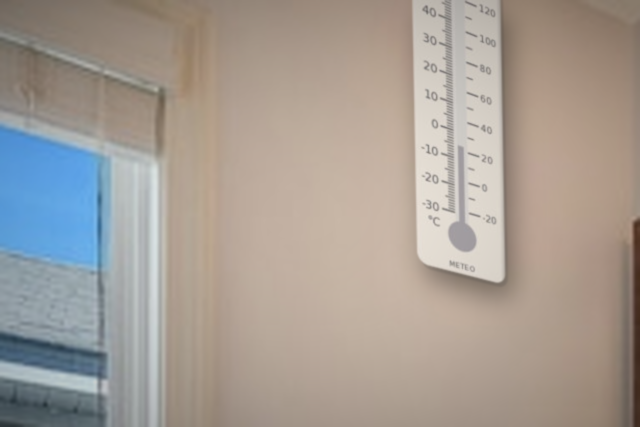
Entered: -5; °C
